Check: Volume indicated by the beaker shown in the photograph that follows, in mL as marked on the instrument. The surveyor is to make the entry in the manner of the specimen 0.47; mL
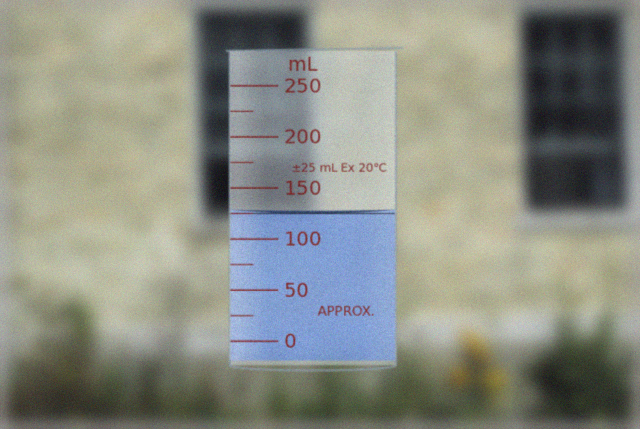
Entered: 125; mL
